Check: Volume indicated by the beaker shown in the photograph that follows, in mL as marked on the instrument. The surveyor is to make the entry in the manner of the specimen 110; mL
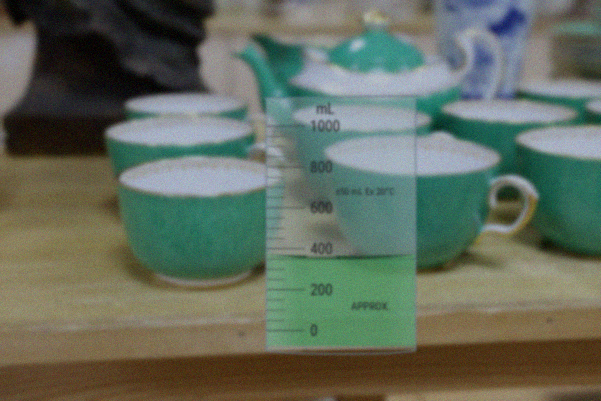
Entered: 350; mL
